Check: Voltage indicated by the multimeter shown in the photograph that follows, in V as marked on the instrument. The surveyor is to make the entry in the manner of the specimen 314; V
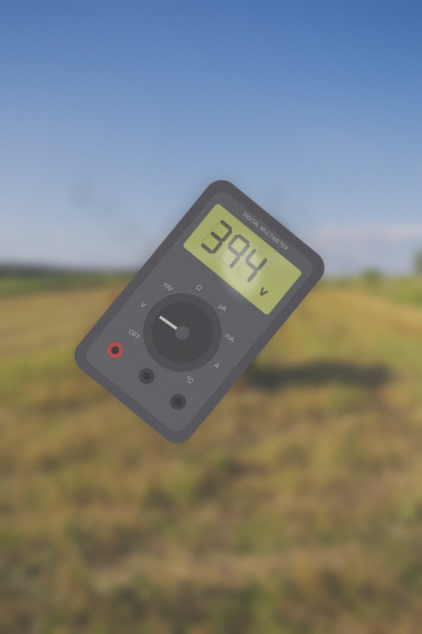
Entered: 394; V
